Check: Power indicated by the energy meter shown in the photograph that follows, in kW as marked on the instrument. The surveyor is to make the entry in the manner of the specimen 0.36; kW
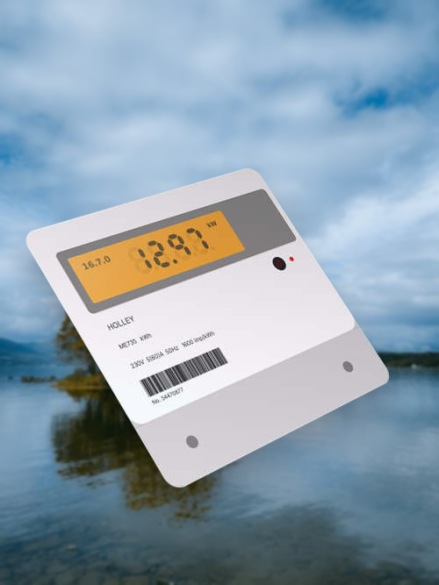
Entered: 12.97; kW
